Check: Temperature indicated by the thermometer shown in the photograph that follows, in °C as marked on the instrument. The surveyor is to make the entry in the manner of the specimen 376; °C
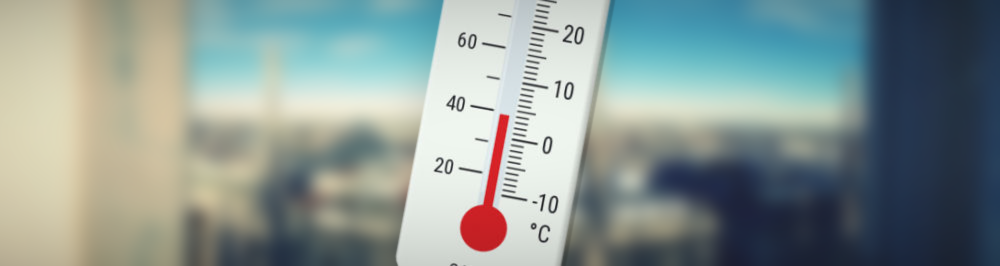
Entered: 4; °C
